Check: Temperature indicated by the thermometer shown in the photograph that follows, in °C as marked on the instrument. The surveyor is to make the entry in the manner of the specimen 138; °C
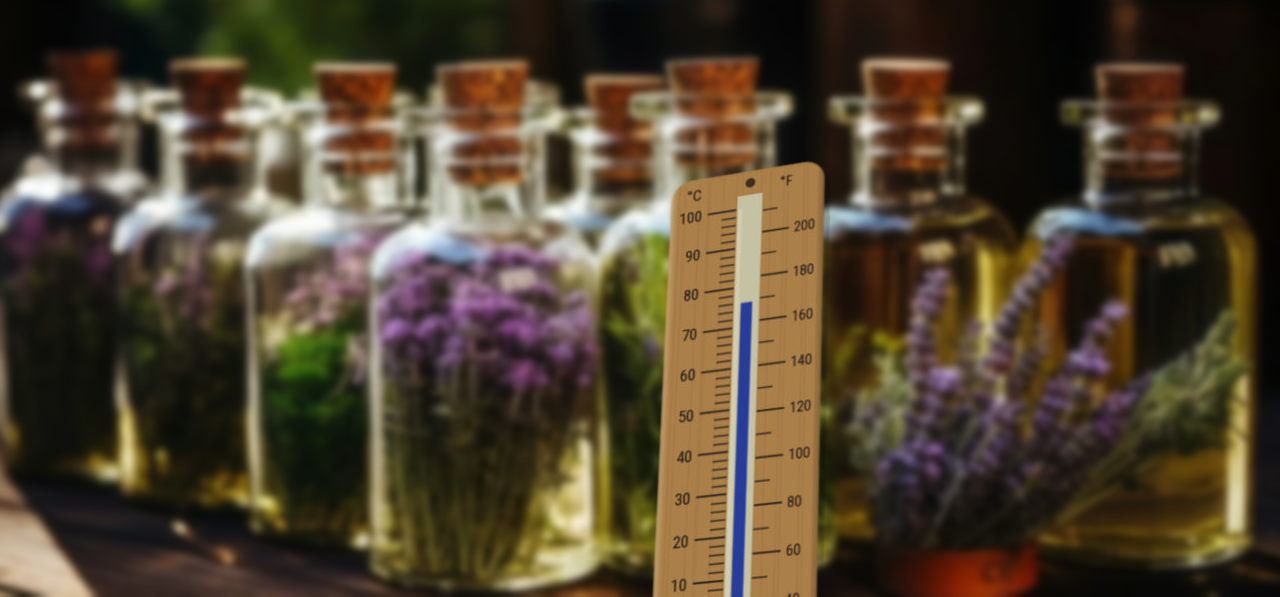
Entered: 76; °C
